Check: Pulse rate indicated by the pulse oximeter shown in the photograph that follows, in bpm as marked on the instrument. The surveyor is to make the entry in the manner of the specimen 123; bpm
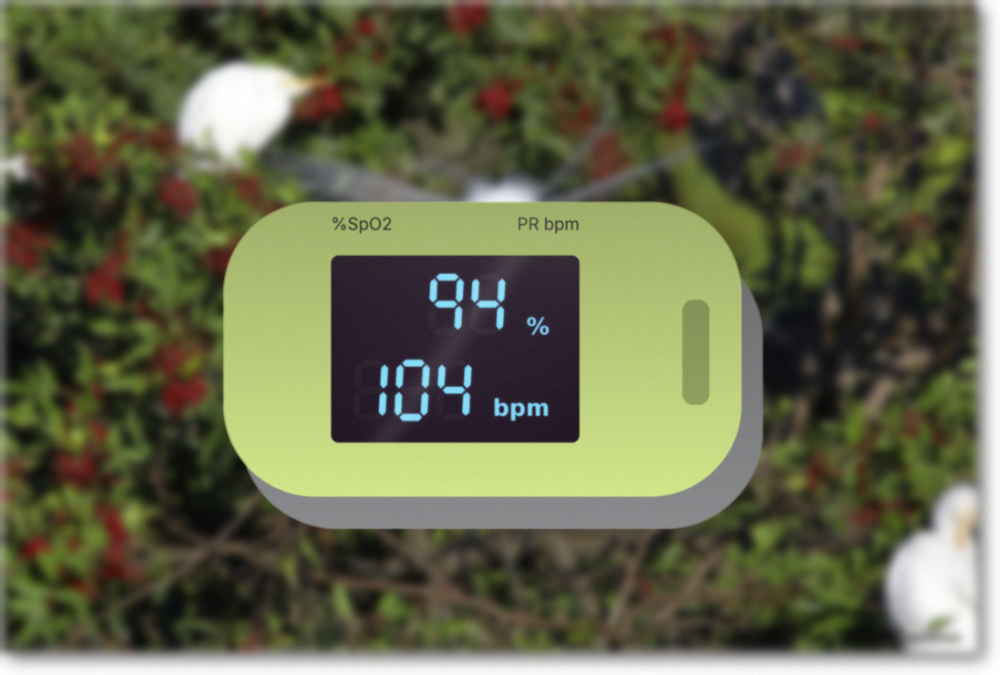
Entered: 104; bpm
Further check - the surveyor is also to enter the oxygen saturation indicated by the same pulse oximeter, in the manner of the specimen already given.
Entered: 94; %
